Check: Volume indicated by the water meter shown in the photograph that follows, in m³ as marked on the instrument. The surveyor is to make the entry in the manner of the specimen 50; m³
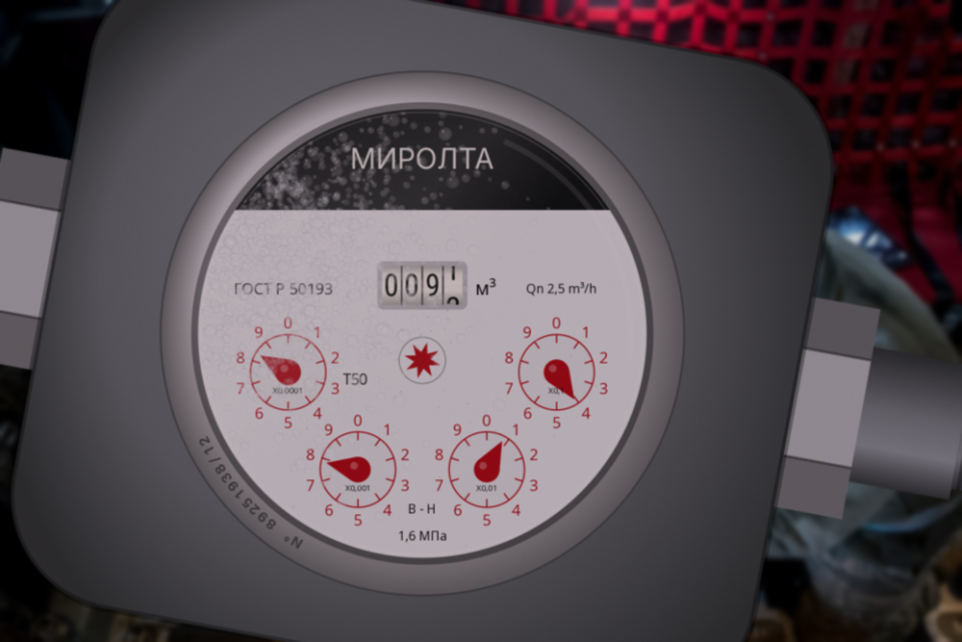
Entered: 91.4078; m³
